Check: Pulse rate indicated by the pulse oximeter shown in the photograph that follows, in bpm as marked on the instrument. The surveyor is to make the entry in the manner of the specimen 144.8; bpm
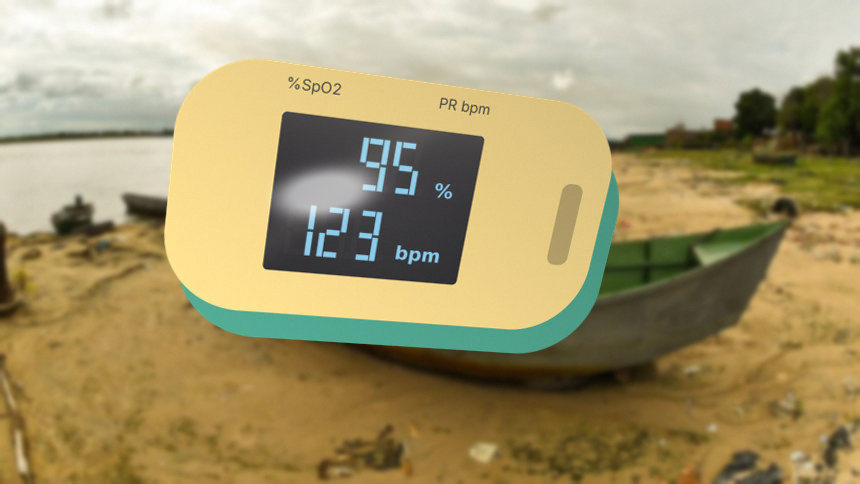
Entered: 123; bpm
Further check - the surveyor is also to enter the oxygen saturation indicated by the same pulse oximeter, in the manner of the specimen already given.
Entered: 95; %
